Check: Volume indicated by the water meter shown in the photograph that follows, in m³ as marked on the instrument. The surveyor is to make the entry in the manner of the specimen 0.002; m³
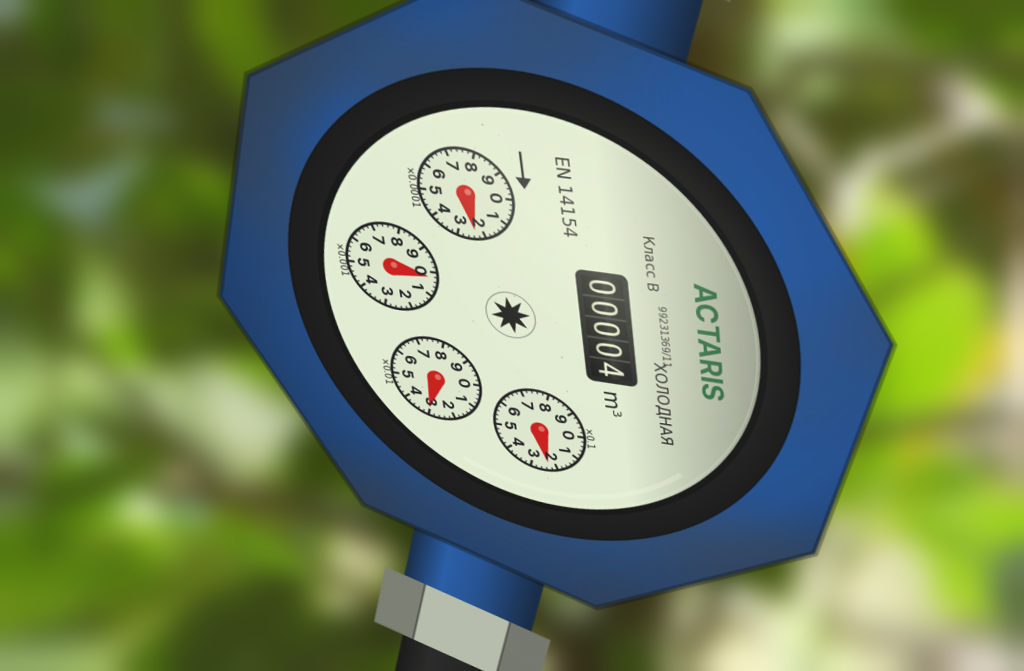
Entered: 4.2302; m³
